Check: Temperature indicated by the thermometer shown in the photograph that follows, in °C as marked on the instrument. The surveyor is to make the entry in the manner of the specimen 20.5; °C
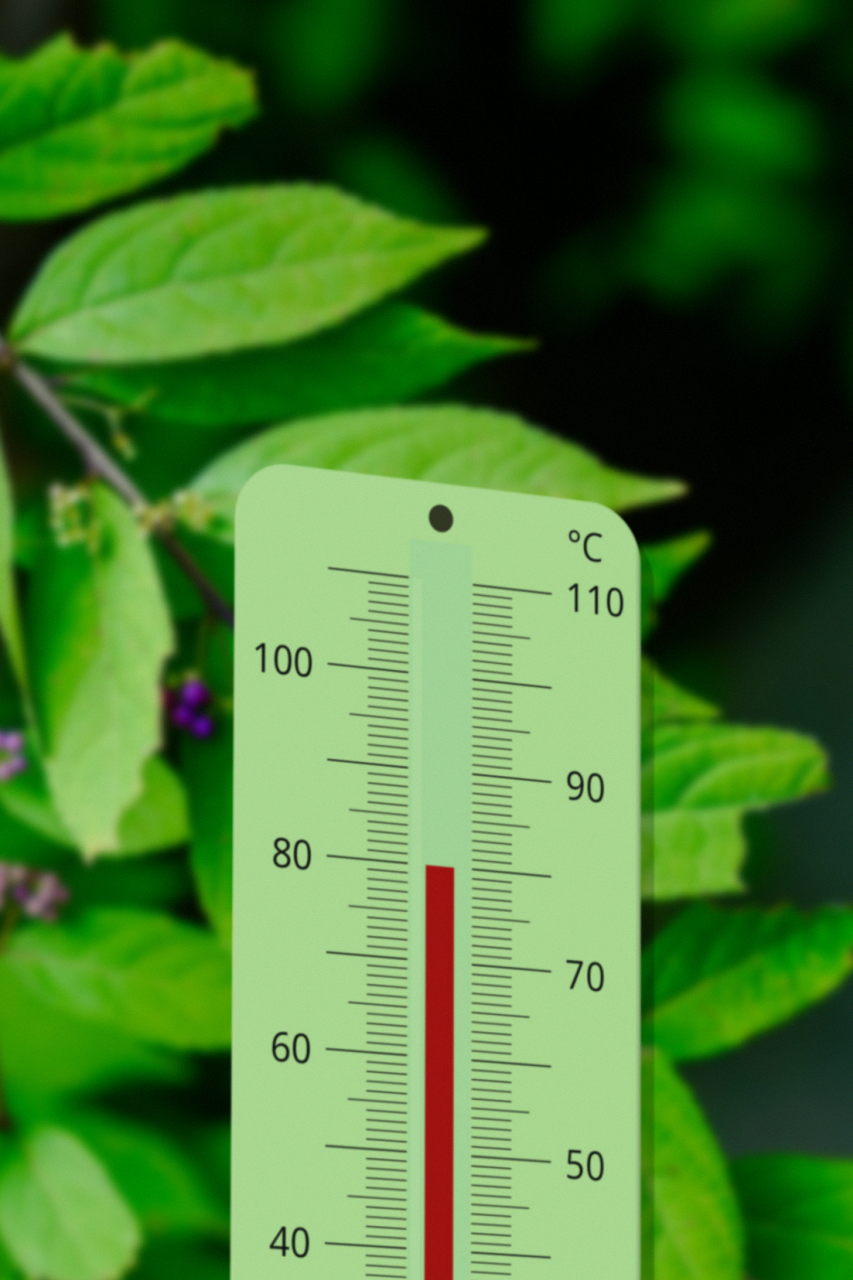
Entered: 80; °C
